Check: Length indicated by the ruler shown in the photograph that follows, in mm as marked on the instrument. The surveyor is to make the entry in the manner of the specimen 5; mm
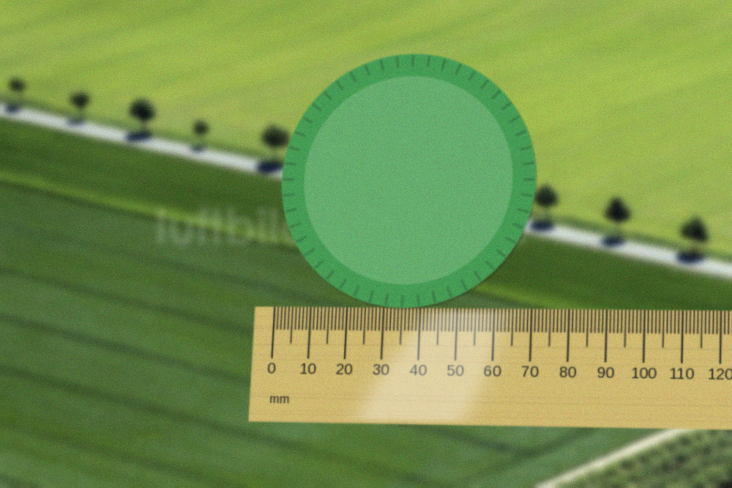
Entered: 70; mm
